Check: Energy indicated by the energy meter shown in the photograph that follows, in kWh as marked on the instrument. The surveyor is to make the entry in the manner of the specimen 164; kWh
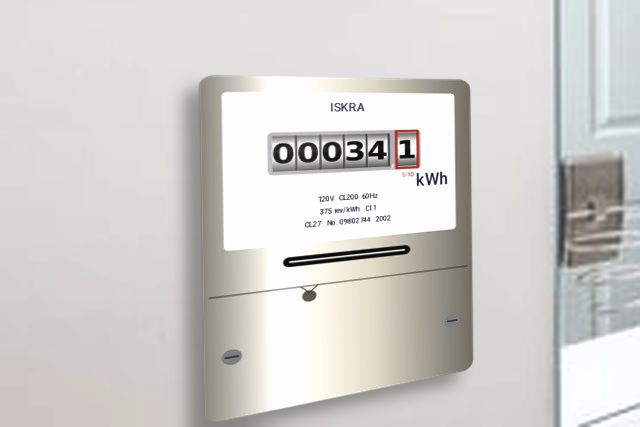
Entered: 34.1; kWh
